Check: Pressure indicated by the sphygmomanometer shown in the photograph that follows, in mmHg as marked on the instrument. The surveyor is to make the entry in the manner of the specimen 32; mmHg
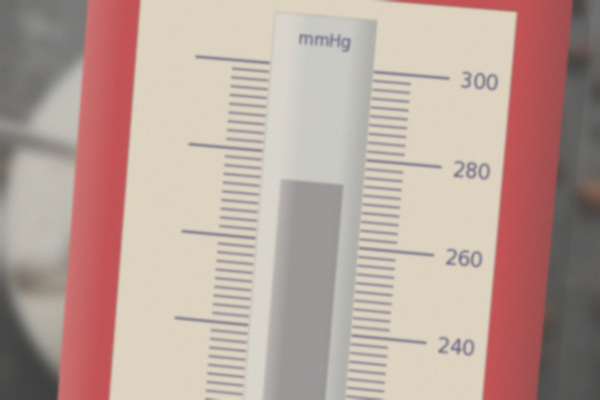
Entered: 274; mmHg
